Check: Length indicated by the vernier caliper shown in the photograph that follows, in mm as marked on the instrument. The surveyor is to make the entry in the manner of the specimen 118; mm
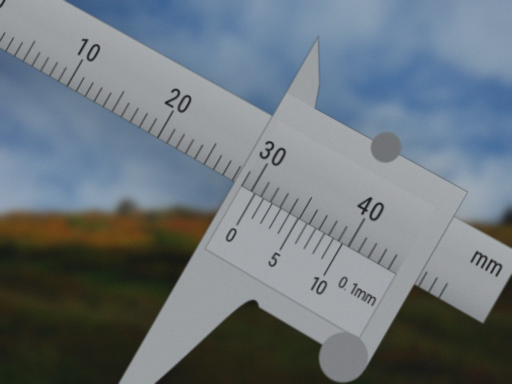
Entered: 30.4; mm
